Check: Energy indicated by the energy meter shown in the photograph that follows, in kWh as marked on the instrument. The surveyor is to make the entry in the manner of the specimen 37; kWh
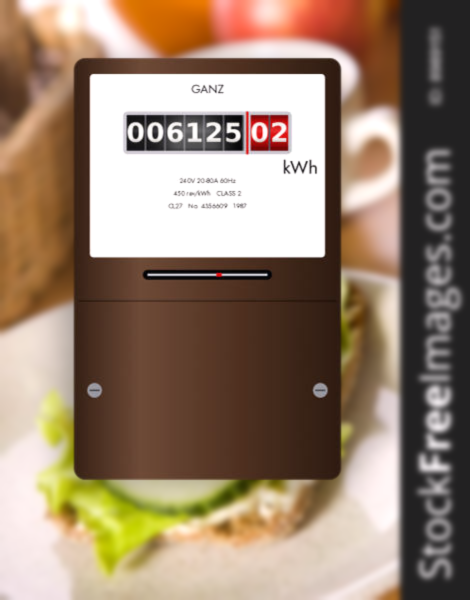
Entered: 6125.02; kWh
